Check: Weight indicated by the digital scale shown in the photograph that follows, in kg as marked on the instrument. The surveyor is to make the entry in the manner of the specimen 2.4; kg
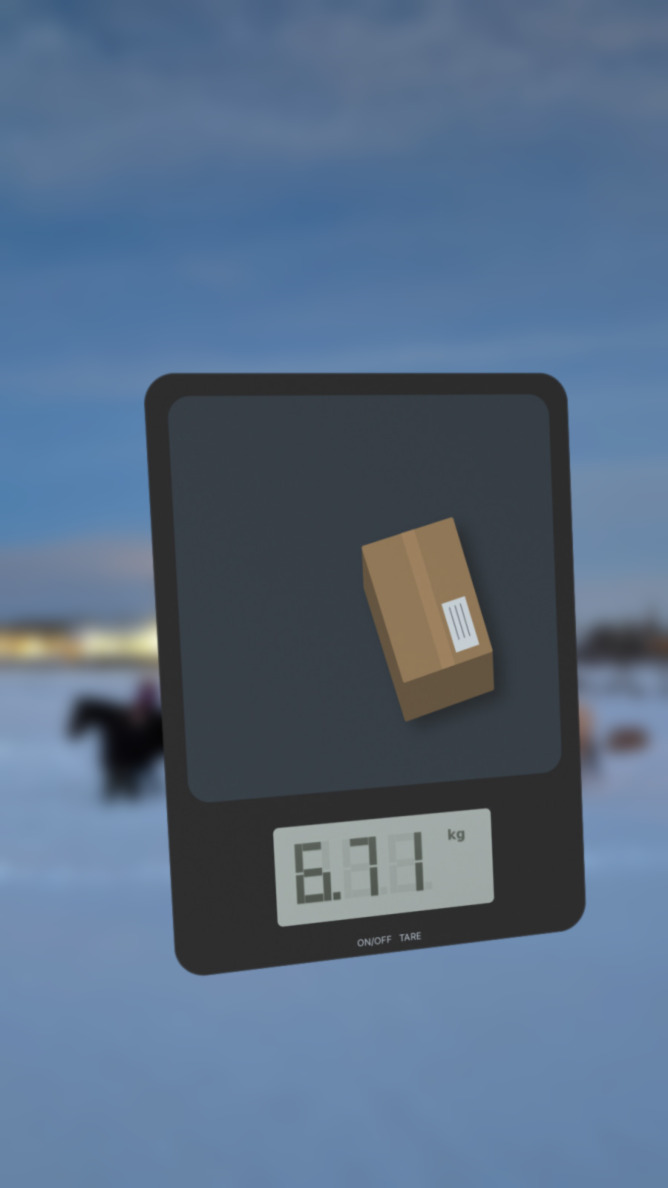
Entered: 6.71; kg
